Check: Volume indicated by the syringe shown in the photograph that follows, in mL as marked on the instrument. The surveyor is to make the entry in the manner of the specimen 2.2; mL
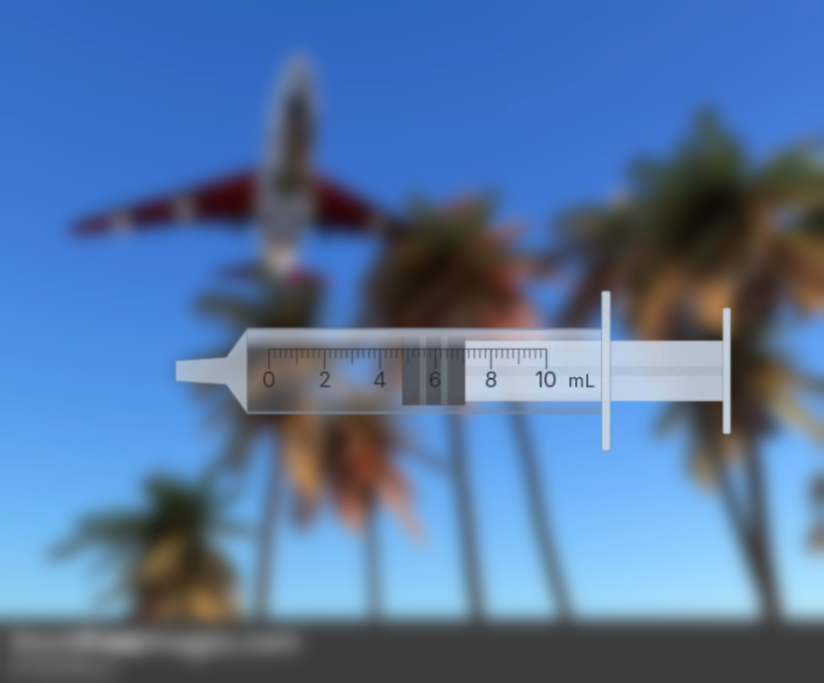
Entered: 4.8; mL
